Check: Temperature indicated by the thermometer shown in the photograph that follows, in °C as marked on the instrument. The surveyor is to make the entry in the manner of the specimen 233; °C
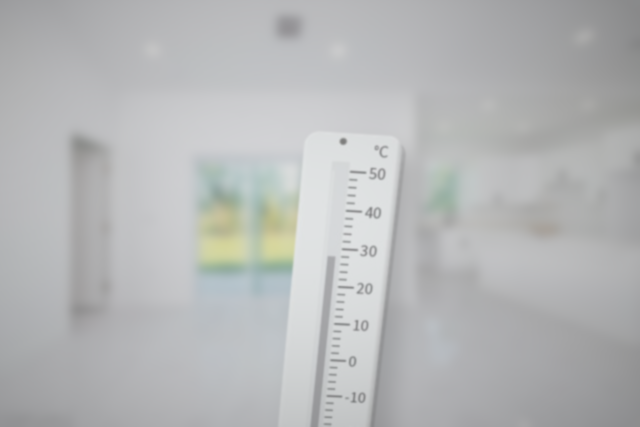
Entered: 28; °C
